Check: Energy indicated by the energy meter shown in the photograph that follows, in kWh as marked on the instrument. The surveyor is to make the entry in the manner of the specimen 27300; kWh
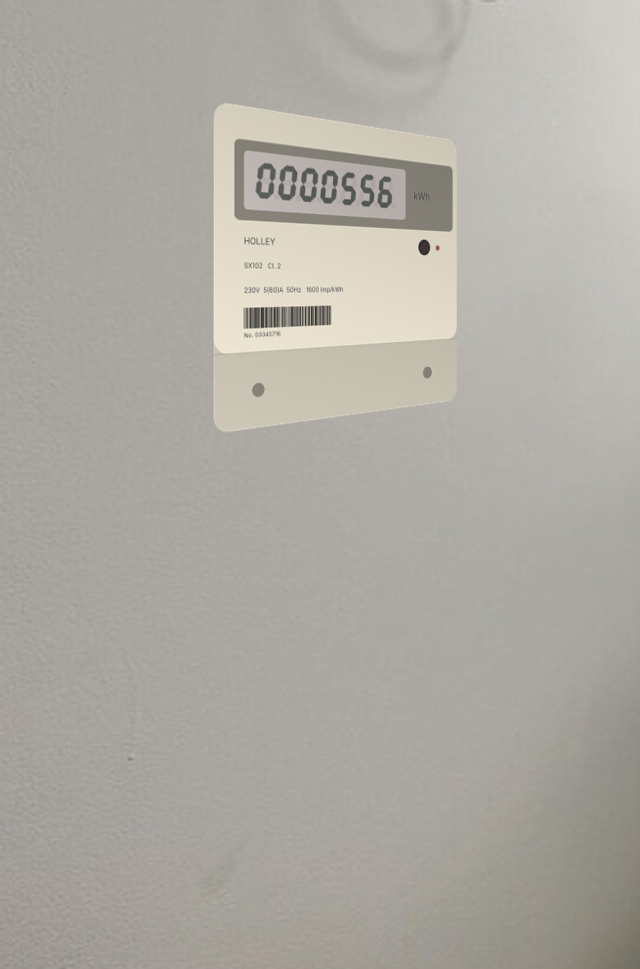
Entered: 556; kWh
